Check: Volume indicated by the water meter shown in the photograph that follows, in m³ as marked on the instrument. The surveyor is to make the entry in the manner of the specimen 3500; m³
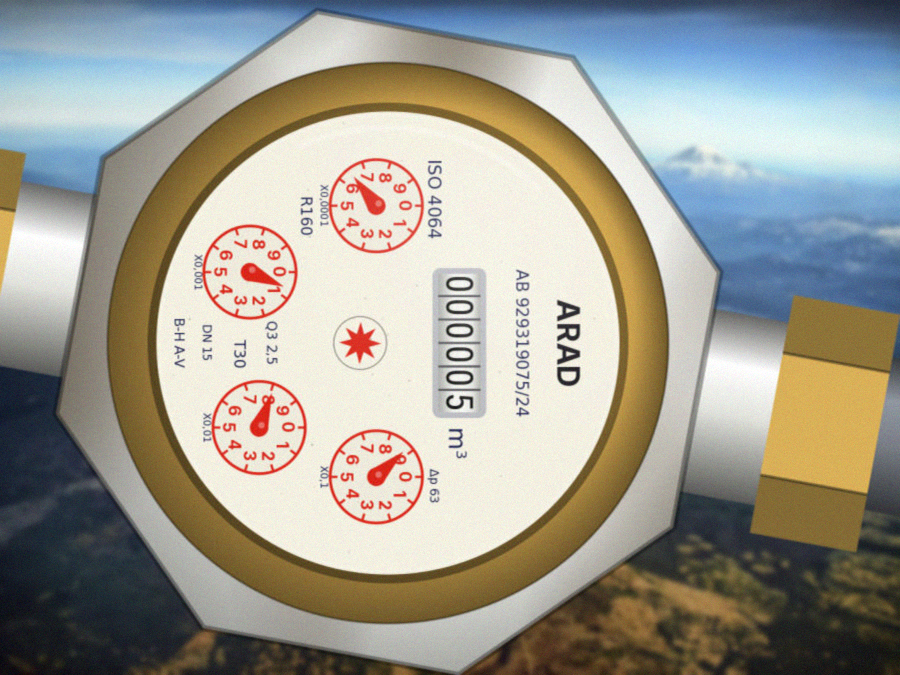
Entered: 5.8806; m³
